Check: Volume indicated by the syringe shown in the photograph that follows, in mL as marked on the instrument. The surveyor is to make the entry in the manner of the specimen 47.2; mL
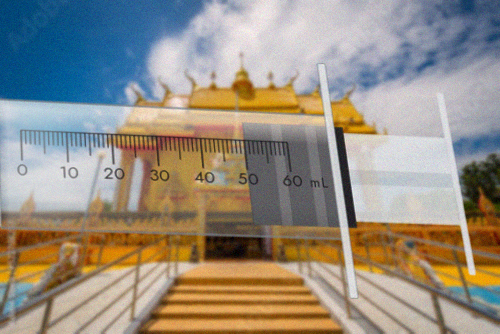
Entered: 50; mL
